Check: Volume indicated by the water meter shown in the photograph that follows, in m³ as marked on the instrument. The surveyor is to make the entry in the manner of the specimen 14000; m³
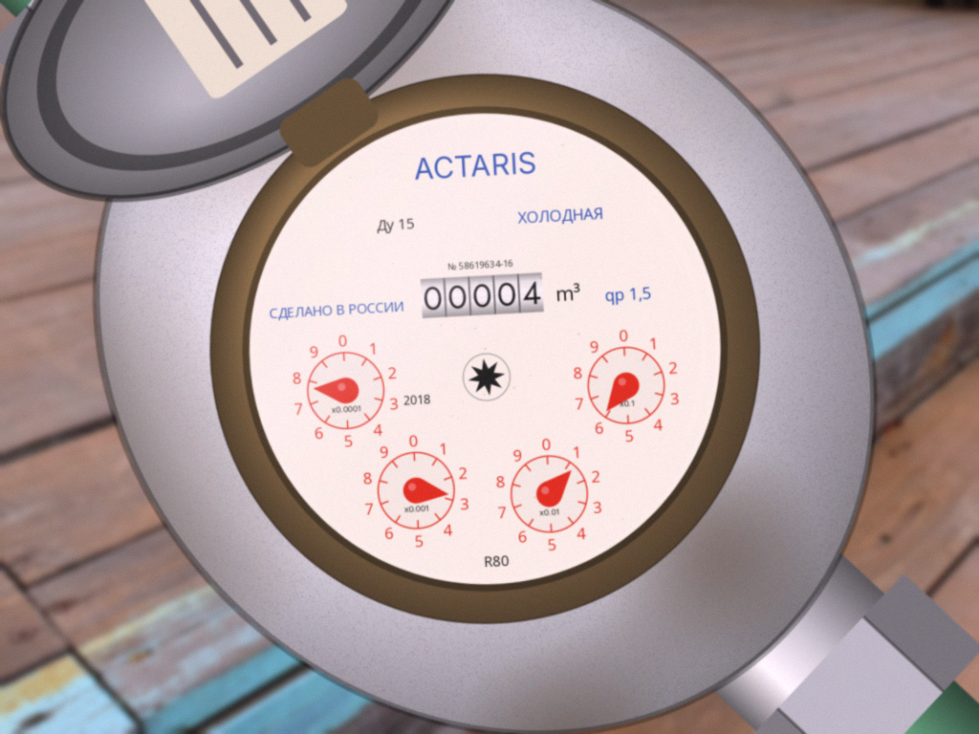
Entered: 4.6127; m³
